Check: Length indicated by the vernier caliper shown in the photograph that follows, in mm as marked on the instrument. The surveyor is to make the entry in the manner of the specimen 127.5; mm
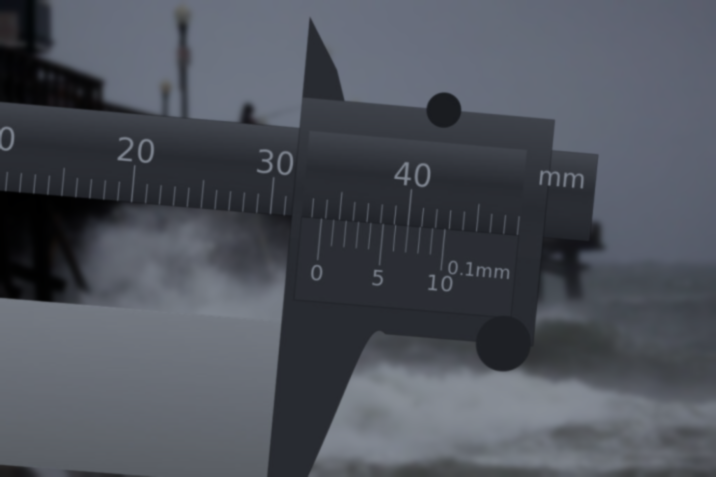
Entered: 33.7; mm
